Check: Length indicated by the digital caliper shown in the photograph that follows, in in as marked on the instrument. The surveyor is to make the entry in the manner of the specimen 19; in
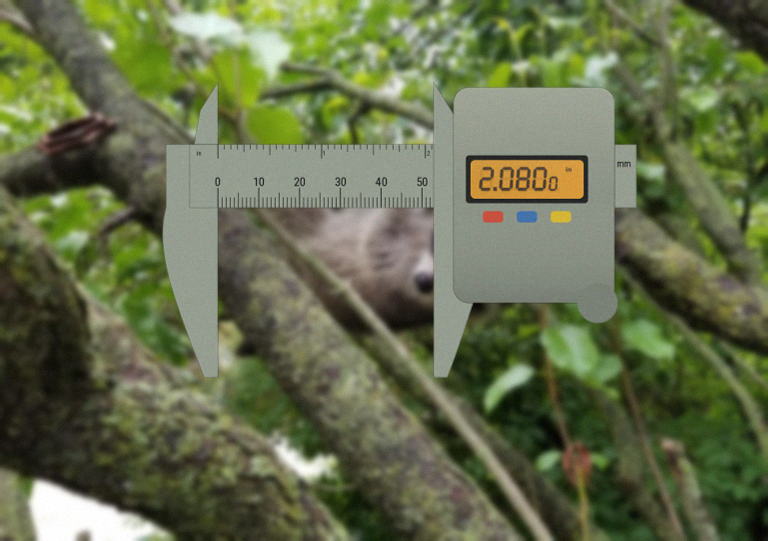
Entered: 2.0800; in
